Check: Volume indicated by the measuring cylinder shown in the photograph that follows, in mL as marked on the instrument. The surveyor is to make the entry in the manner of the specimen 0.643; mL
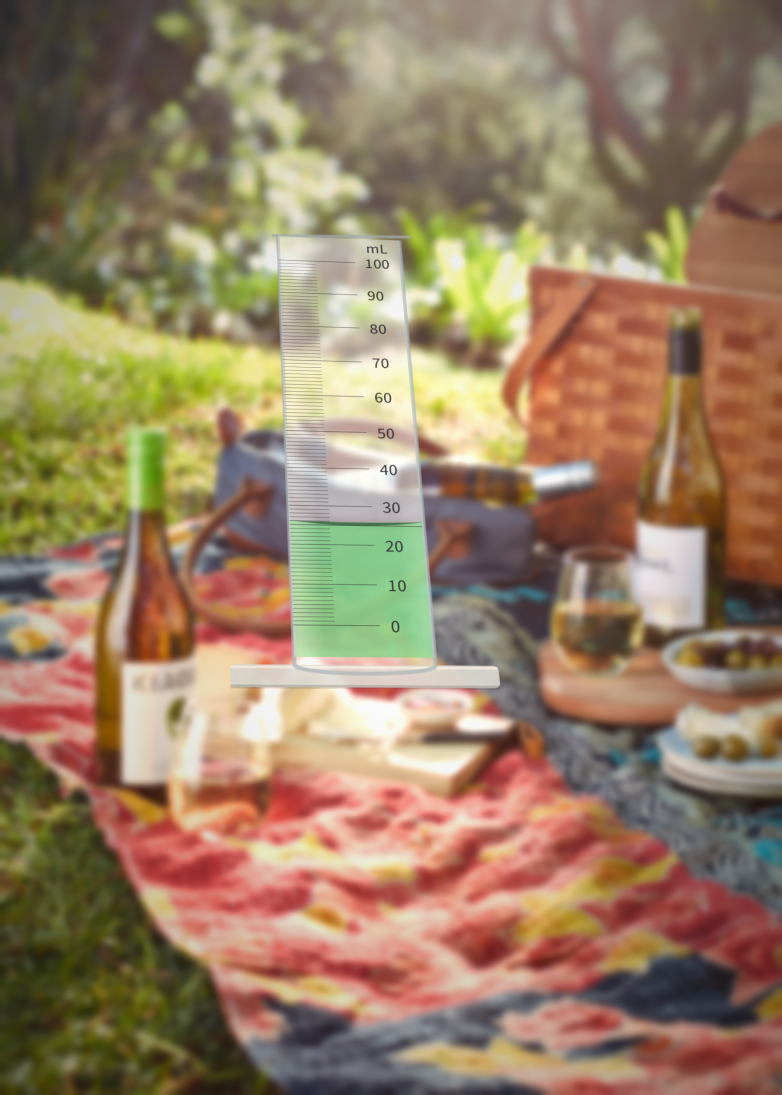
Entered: 25; mL
